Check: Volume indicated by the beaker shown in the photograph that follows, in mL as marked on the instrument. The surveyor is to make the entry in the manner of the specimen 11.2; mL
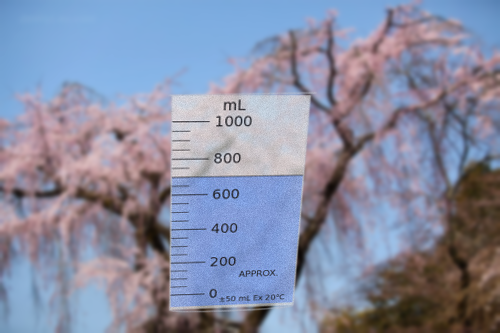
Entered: 700; mL
